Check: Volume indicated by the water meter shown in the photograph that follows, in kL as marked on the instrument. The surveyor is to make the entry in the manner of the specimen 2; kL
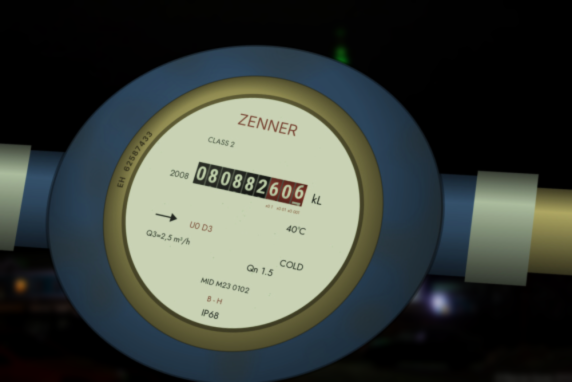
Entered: 80882.606; kL
